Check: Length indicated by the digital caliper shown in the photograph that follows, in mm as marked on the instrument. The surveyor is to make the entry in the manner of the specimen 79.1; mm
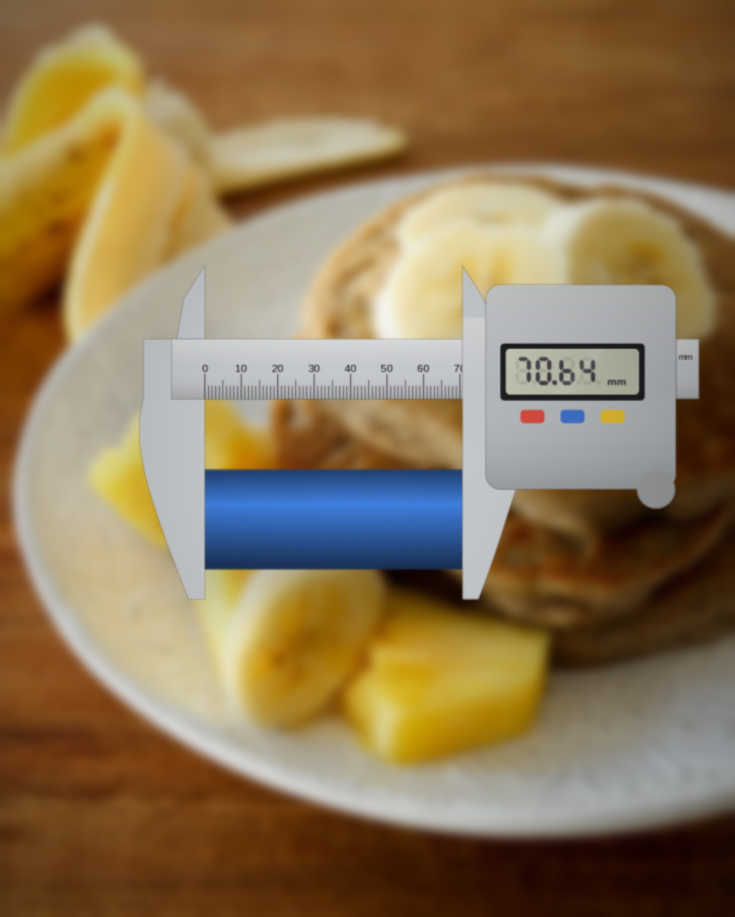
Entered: 70.64; mm
